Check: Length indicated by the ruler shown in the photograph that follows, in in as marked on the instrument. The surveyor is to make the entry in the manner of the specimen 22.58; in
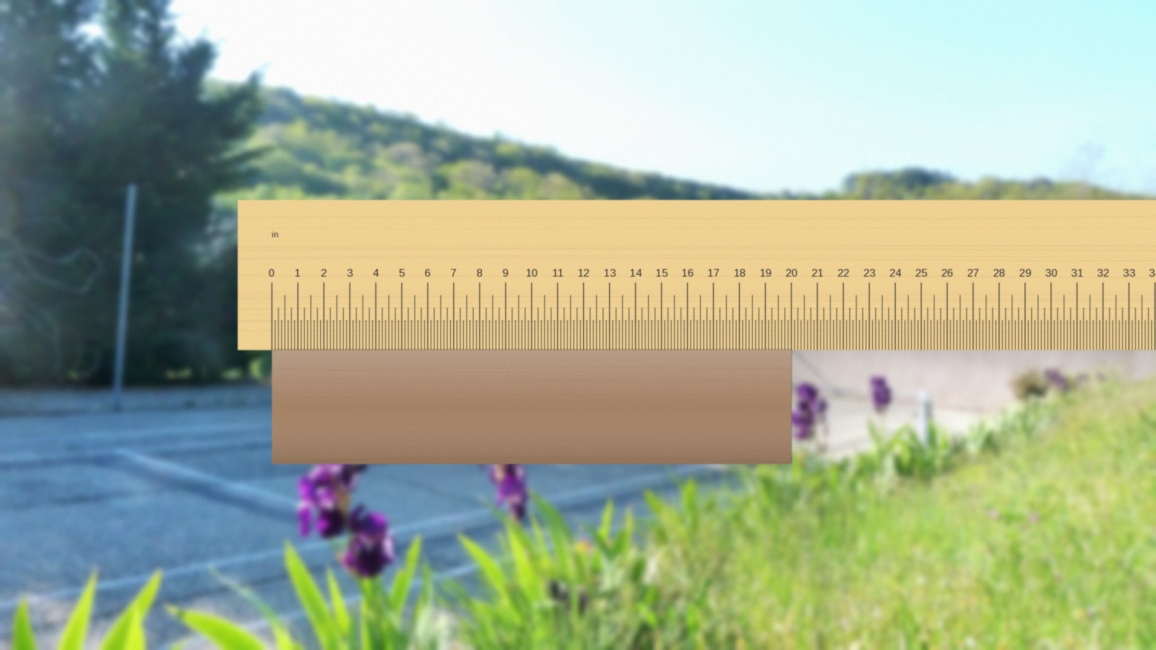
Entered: 20; in
